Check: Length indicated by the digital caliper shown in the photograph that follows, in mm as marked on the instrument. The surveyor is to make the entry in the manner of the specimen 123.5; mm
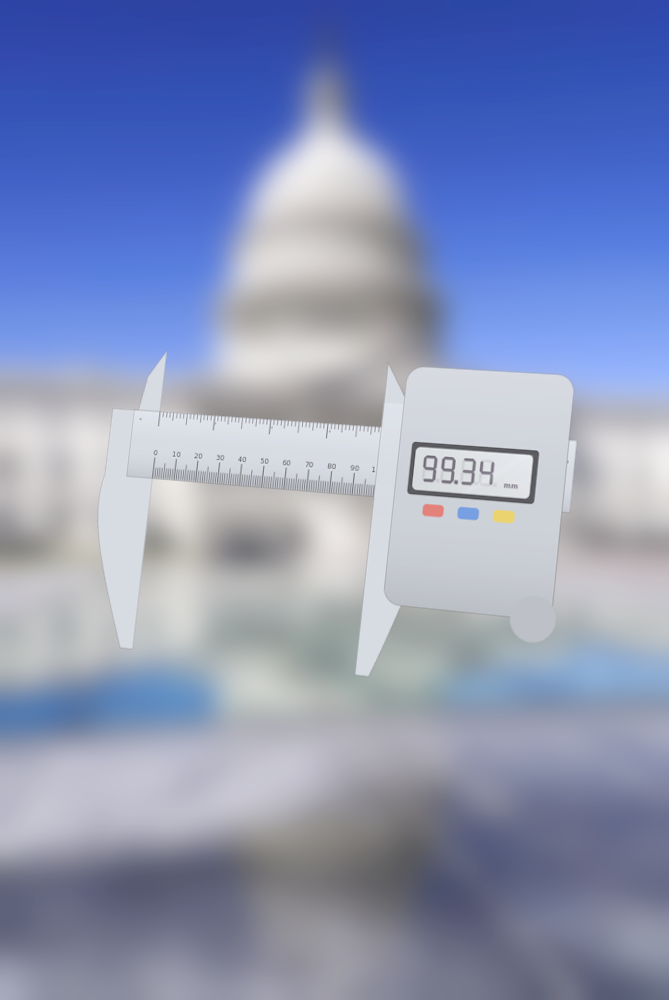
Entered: 99.34; mm
